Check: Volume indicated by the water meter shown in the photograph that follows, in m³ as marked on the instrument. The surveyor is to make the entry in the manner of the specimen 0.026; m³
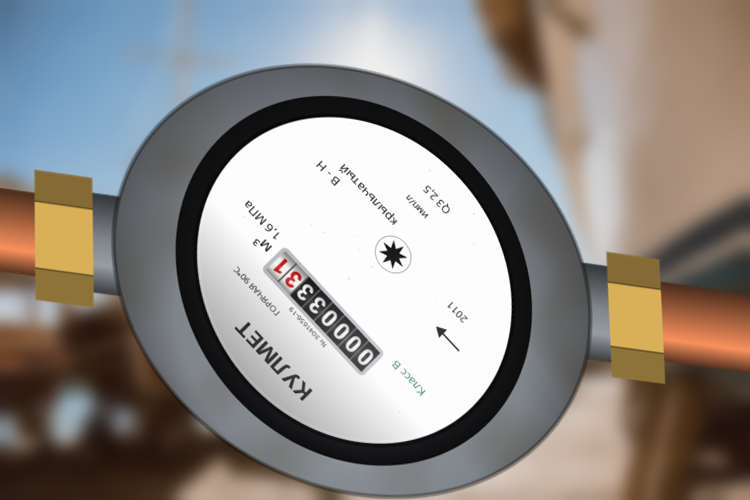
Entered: 33.31; m³
